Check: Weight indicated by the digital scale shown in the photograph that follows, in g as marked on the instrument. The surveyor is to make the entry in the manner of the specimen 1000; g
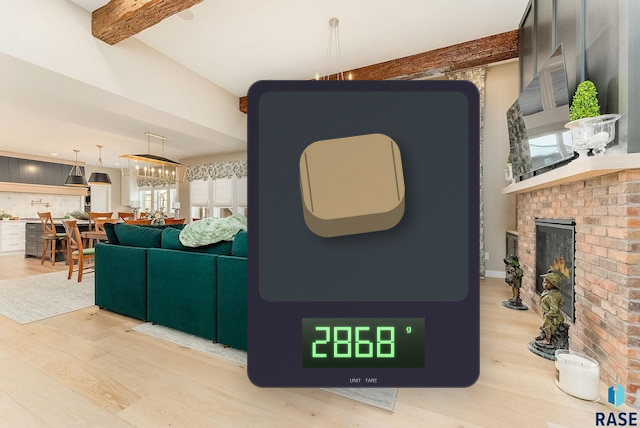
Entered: 2868; g
